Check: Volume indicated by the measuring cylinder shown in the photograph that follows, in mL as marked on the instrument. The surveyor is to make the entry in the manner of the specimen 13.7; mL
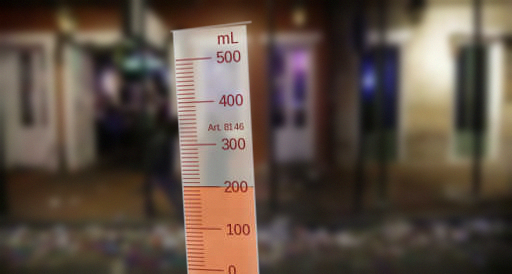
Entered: 200; mL
